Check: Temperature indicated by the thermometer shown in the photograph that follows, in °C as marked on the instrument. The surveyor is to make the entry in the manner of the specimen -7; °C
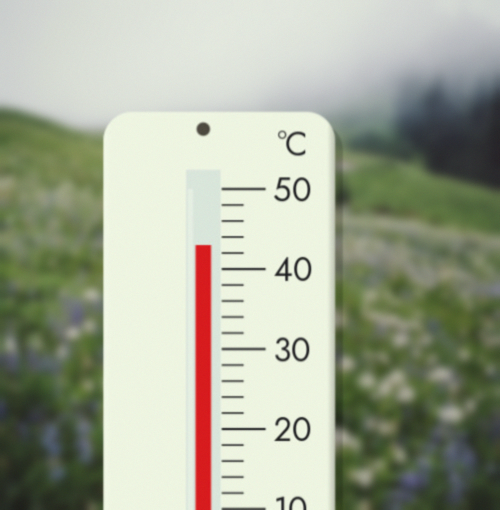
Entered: 43; °C
